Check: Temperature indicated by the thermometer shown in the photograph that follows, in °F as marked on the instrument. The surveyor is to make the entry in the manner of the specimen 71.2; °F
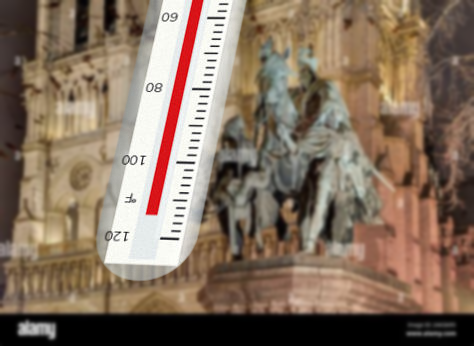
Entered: 114; °F
